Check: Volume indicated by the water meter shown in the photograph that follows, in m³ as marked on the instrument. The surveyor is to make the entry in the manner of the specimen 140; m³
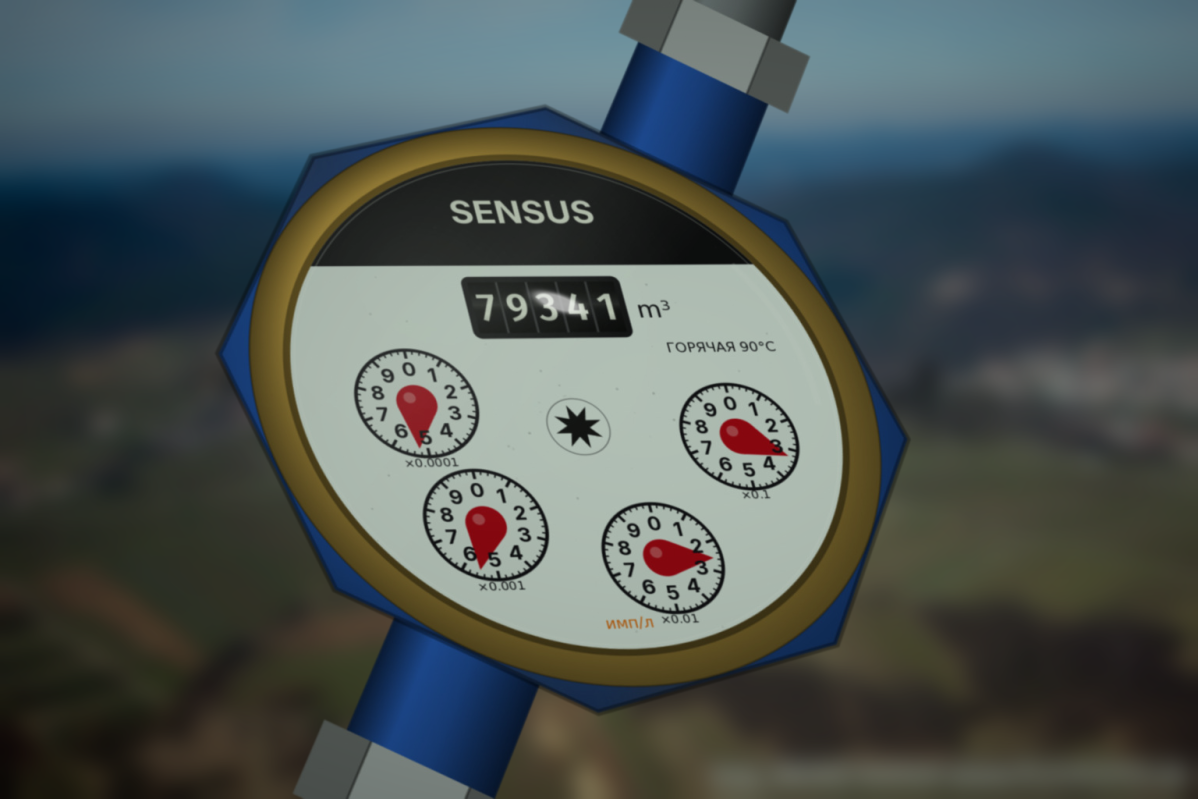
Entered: 79341.3255; m³
